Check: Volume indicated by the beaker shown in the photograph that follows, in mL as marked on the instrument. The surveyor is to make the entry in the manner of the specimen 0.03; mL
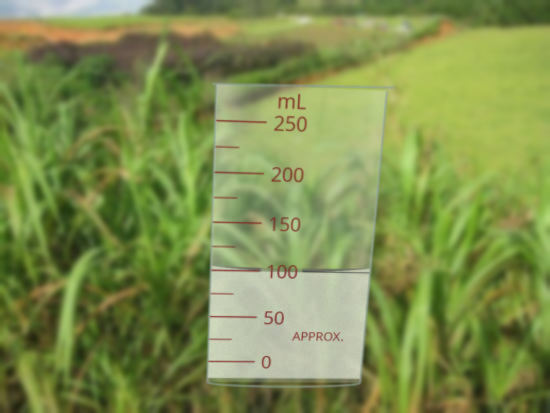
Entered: 100; mL
